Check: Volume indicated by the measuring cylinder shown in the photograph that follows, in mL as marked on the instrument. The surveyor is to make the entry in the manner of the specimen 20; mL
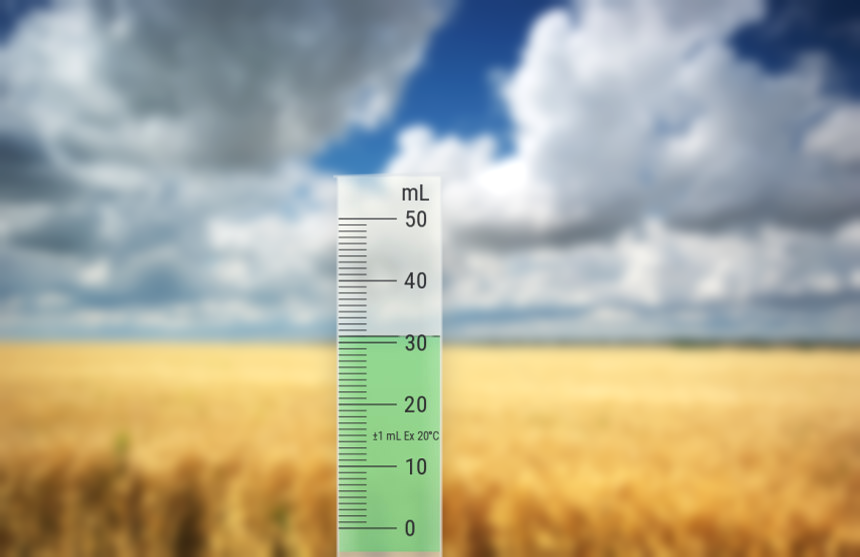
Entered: 31; mL
